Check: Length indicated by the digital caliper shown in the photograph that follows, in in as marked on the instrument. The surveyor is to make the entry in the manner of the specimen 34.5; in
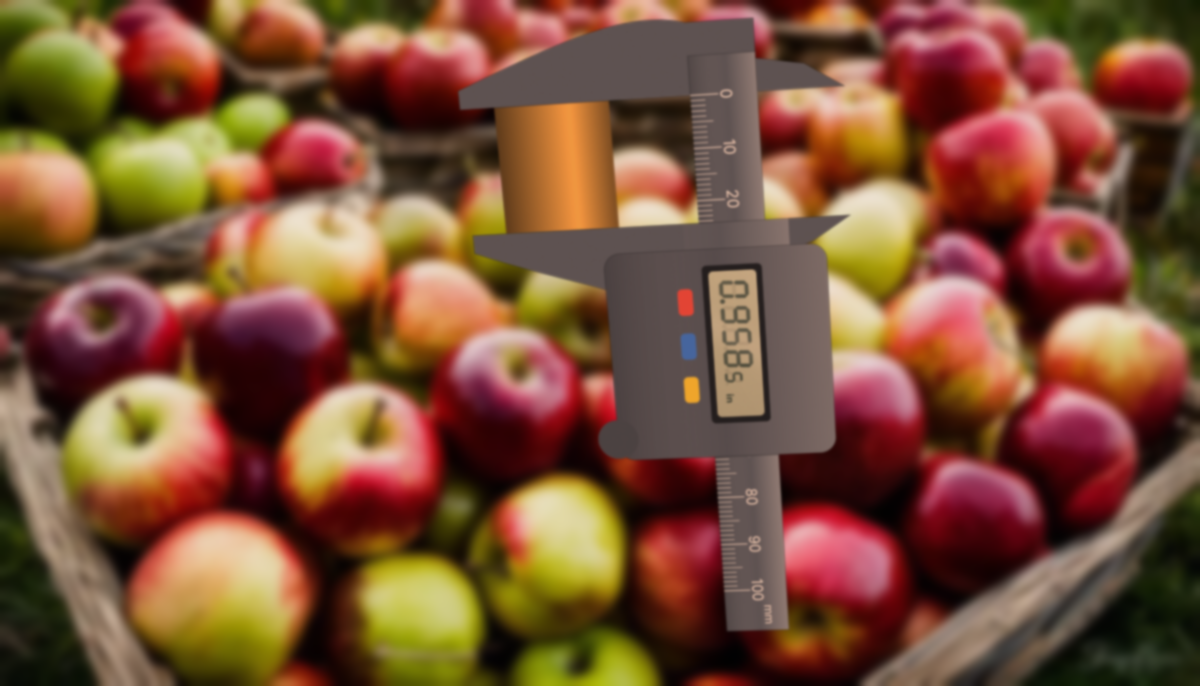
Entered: 0.9585; in
